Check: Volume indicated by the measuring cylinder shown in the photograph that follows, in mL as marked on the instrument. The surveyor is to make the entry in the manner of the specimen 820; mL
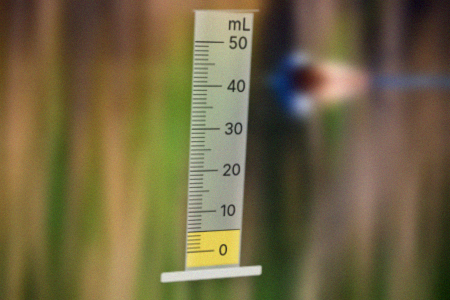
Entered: 5; mL
